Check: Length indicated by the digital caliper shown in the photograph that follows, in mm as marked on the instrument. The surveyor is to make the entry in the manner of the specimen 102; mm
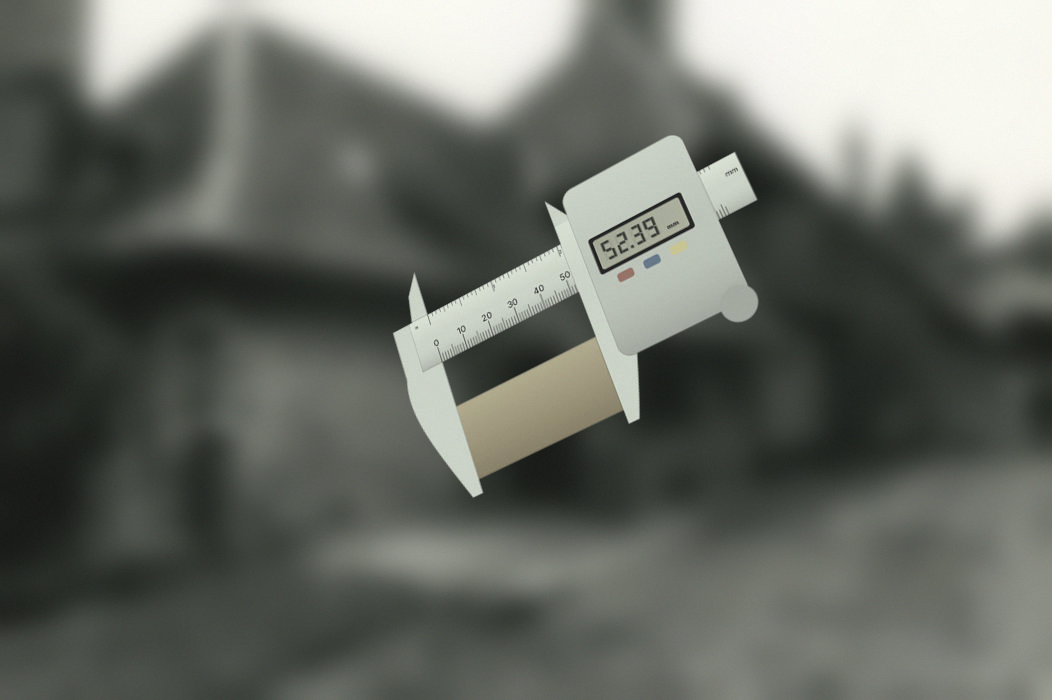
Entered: 52.39; mm
